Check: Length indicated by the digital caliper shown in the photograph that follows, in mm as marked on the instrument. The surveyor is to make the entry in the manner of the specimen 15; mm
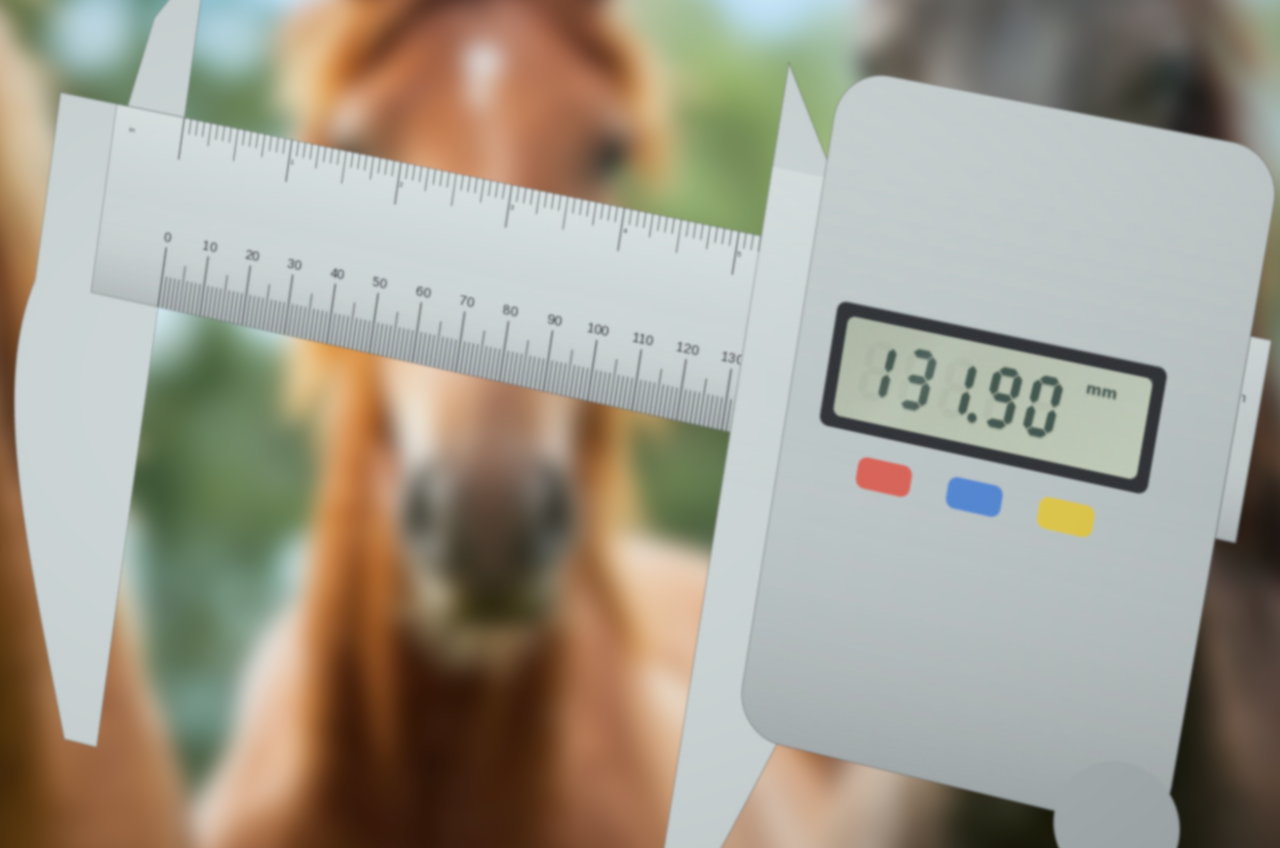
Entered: 131.90; mm
